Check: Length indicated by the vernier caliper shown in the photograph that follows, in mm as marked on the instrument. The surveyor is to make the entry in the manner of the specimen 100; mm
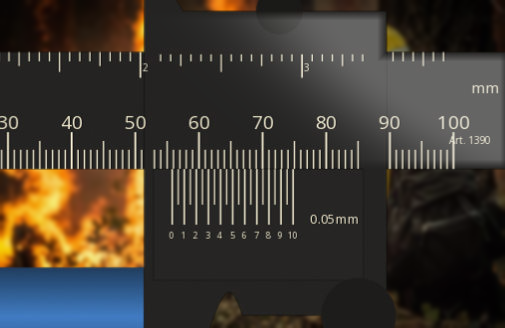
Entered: 55.8; mm
